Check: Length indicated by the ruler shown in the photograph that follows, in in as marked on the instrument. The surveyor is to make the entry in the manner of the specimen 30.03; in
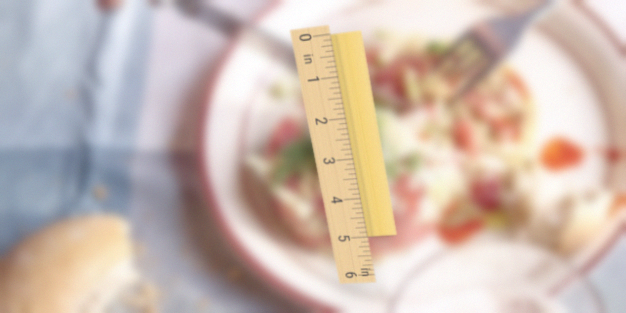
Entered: 5; in
